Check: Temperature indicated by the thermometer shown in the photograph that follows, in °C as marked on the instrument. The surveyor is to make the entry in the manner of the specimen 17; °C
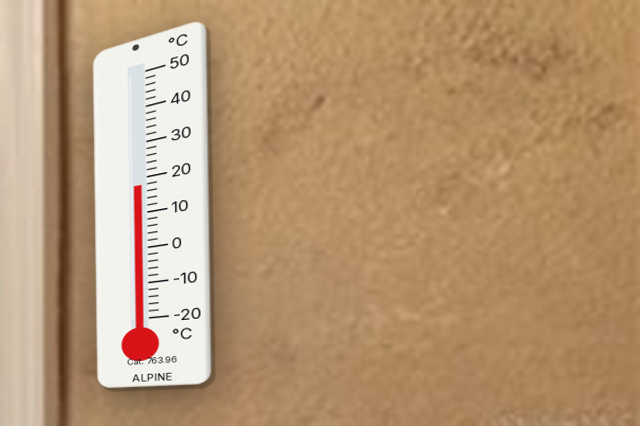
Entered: 18; °C
